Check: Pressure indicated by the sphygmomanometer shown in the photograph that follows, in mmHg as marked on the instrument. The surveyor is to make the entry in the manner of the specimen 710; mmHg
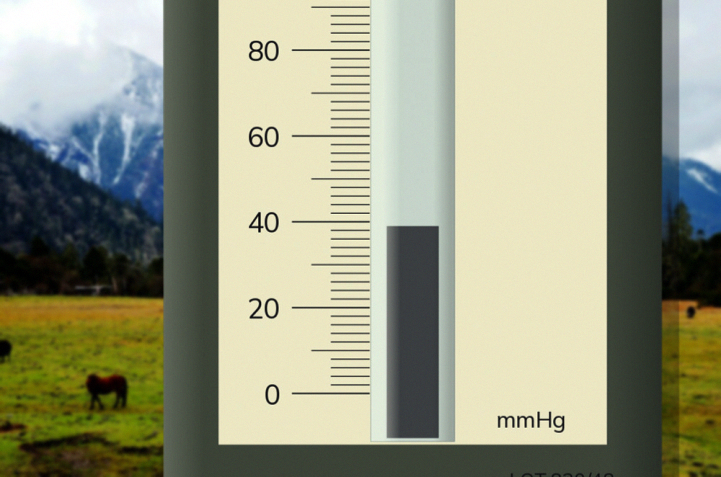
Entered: 39; mmHg
